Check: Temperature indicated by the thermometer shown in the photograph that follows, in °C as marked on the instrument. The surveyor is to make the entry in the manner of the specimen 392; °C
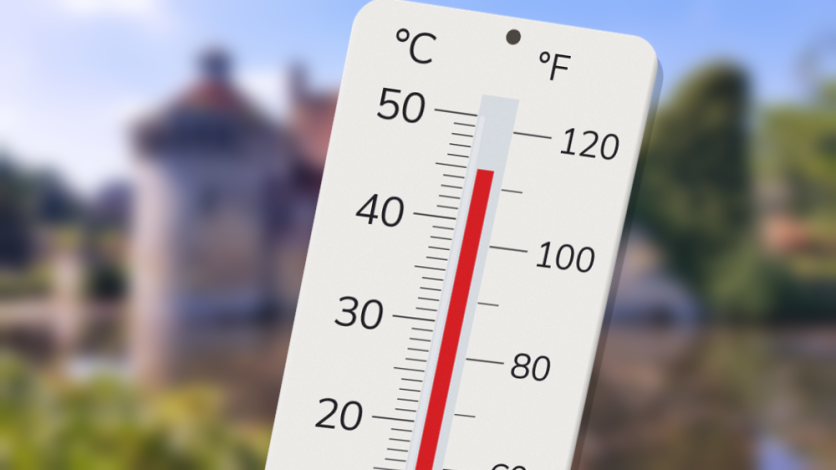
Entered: 45; °C
